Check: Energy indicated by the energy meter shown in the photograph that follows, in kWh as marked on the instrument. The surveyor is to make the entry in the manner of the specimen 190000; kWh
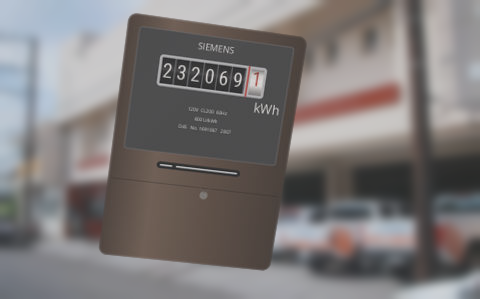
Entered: 232069.1; kWh
